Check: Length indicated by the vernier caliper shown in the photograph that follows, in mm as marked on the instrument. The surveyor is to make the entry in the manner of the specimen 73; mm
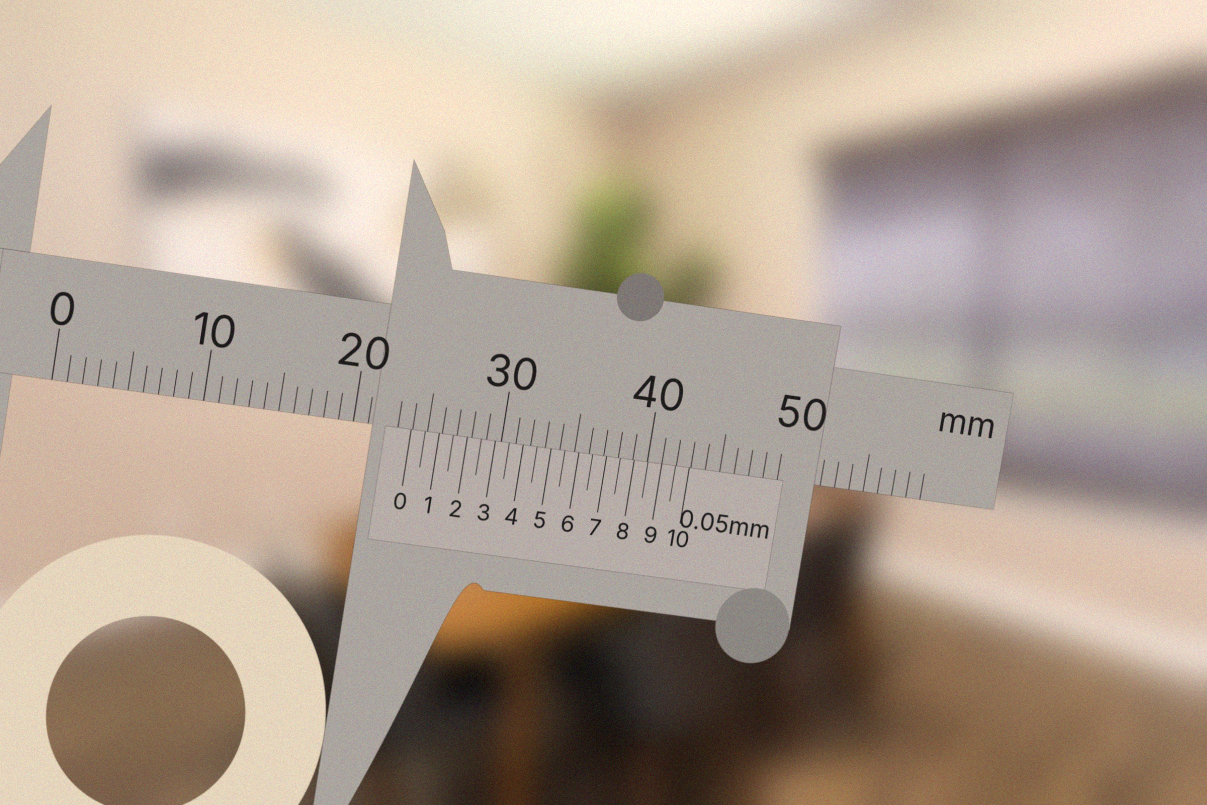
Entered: 23.9; mm
